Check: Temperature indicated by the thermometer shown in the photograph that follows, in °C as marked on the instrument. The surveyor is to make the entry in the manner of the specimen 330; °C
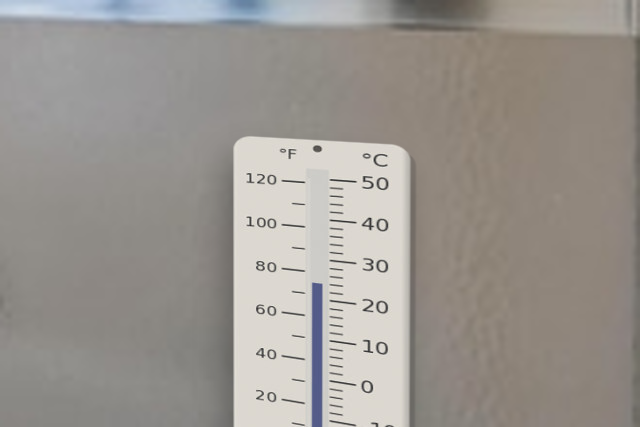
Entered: 24; °C
